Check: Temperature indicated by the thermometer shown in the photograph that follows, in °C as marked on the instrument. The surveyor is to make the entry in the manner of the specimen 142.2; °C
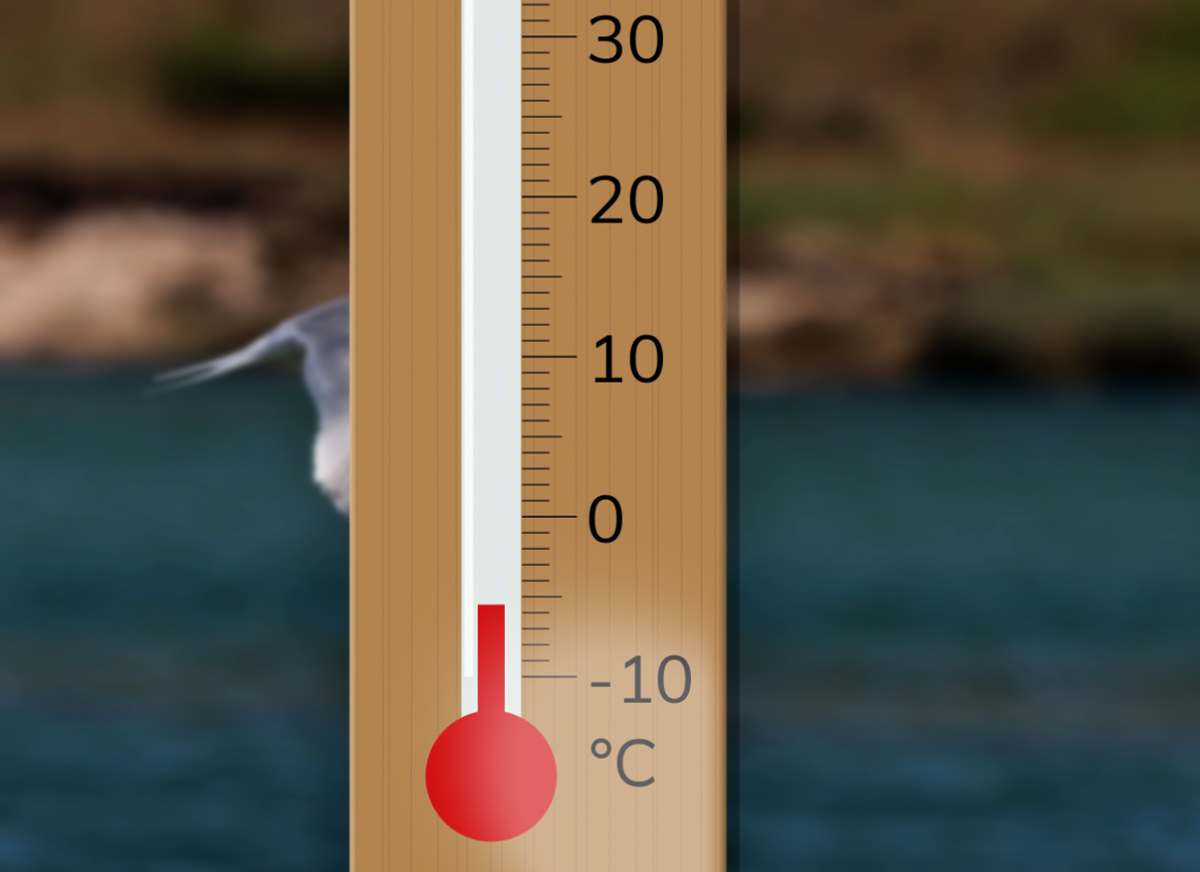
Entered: -5.5; °C
